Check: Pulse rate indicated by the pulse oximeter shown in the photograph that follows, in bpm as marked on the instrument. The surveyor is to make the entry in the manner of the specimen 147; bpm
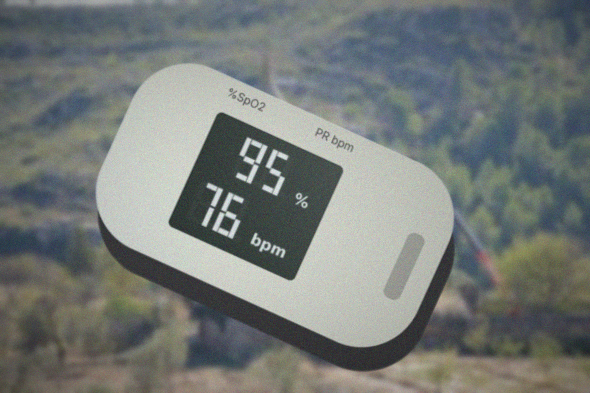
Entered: 76; bpm
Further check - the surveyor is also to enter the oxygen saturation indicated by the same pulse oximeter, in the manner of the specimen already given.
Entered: 95; %
